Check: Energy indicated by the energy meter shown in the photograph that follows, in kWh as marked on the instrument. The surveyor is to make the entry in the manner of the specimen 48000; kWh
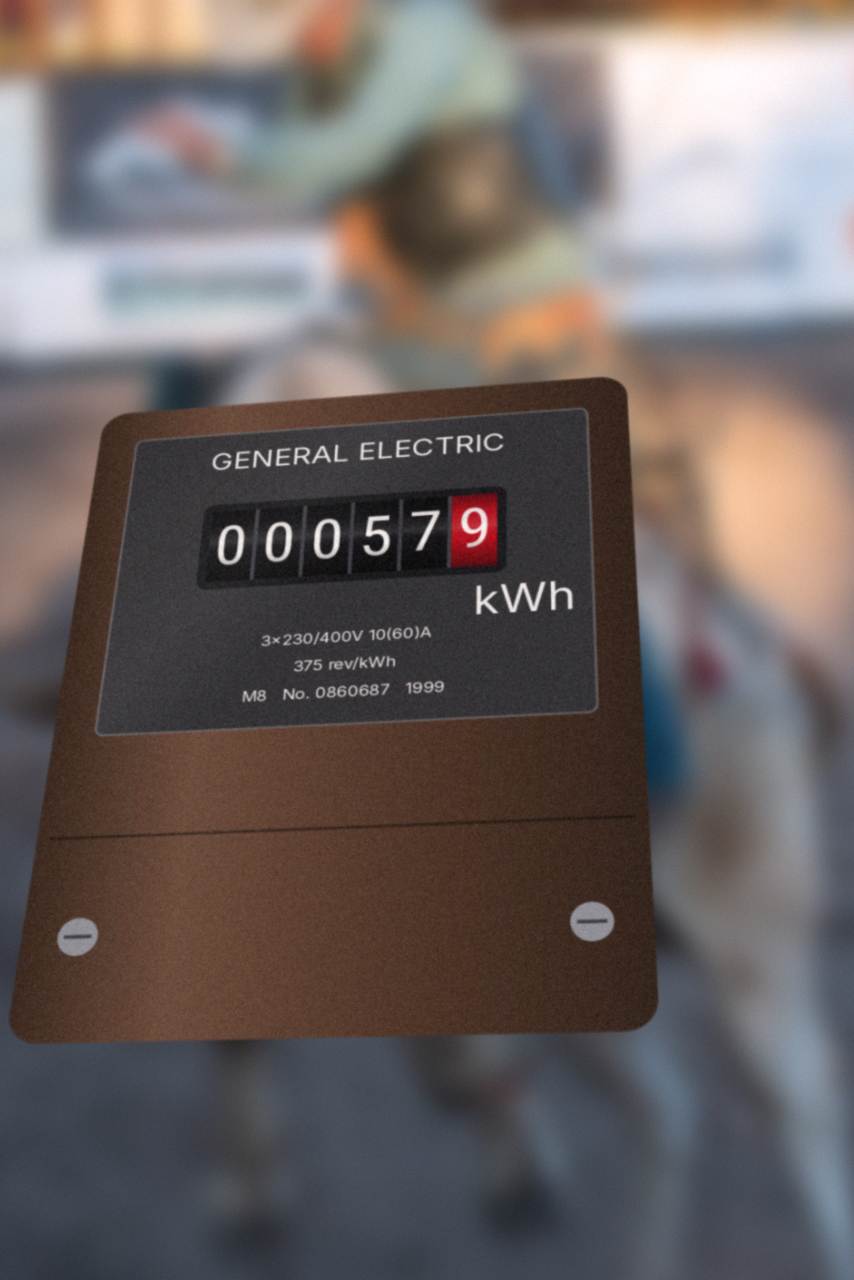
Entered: 57.9; kWh
